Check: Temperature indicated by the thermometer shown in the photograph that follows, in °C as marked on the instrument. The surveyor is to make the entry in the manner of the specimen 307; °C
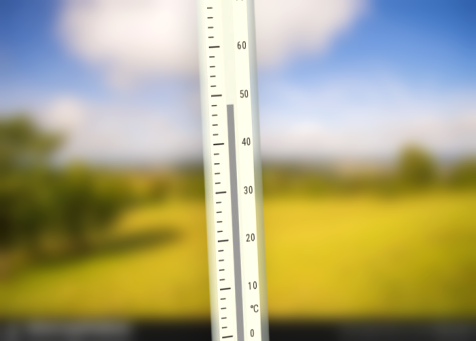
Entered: 48; °C
